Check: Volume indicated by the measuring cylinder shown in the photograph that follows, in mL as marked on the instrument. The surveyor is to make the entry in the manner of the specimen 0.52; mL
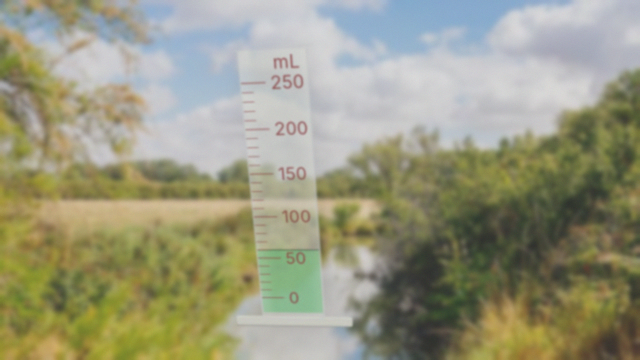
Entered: 60; mL
